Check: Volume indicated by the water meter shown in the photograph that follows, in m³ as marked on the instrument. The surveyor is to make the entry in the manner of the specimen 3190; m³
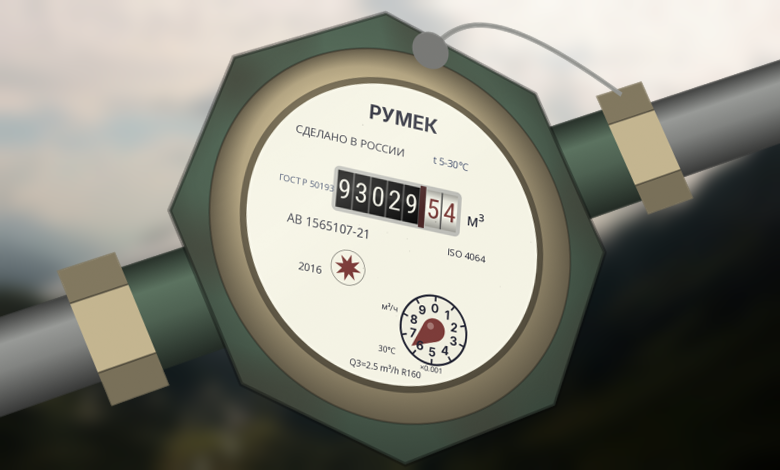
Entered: 93029.546; m³
